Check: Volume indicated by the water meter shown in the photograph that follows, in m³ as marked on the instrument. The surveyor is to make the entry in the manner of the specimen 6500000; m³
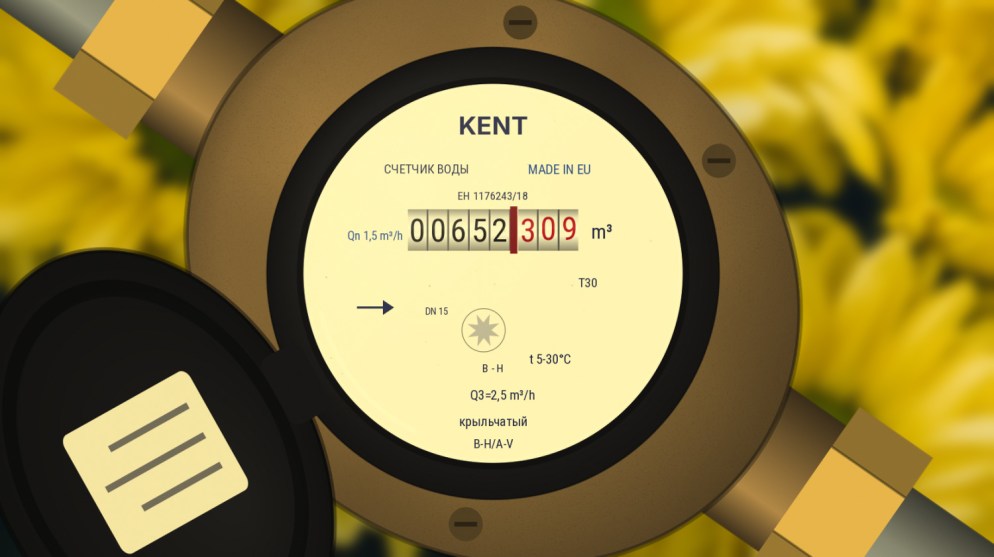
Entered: 652.309; m³
